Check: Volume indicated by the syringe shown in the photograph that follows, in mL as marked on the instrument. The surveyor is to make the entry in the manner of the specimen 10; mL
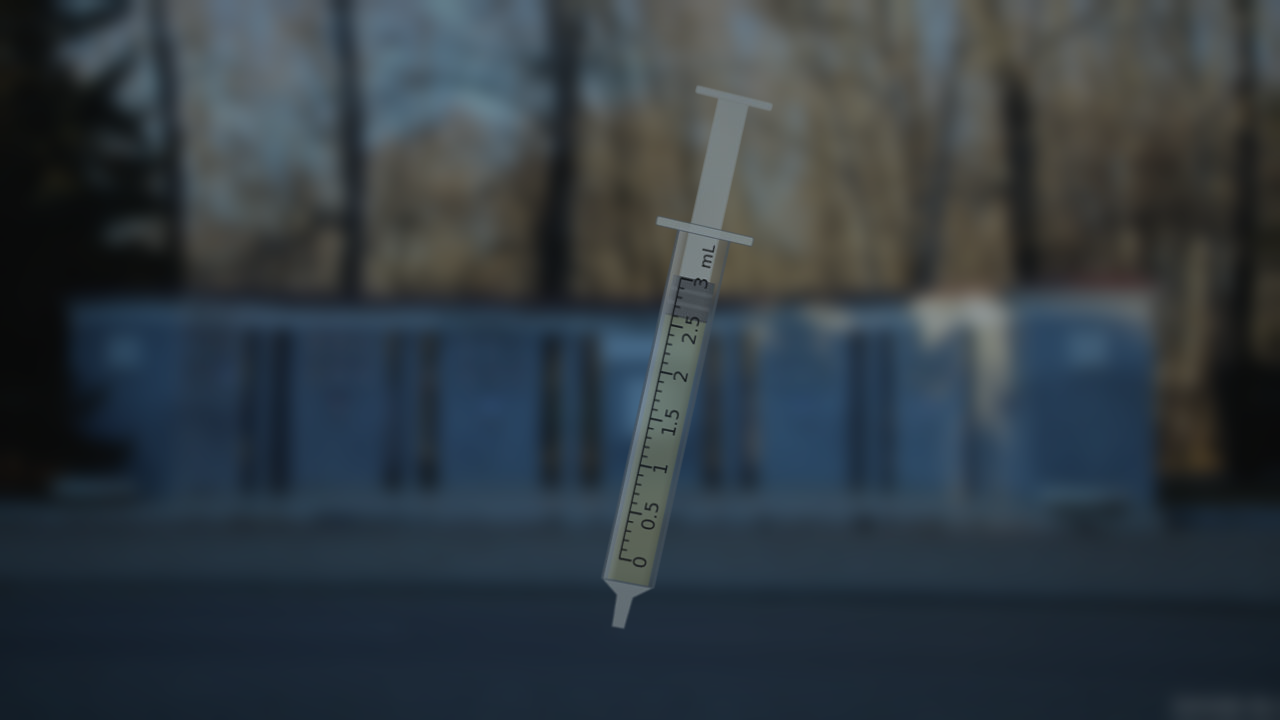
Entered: 2.6; mL
